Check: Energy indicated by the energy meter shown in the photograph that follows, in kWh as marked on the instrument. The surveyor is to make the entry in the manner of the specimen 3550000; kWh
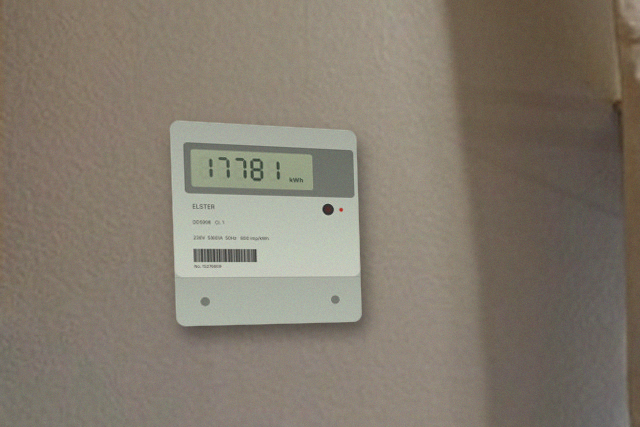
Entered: 17781; kWh
